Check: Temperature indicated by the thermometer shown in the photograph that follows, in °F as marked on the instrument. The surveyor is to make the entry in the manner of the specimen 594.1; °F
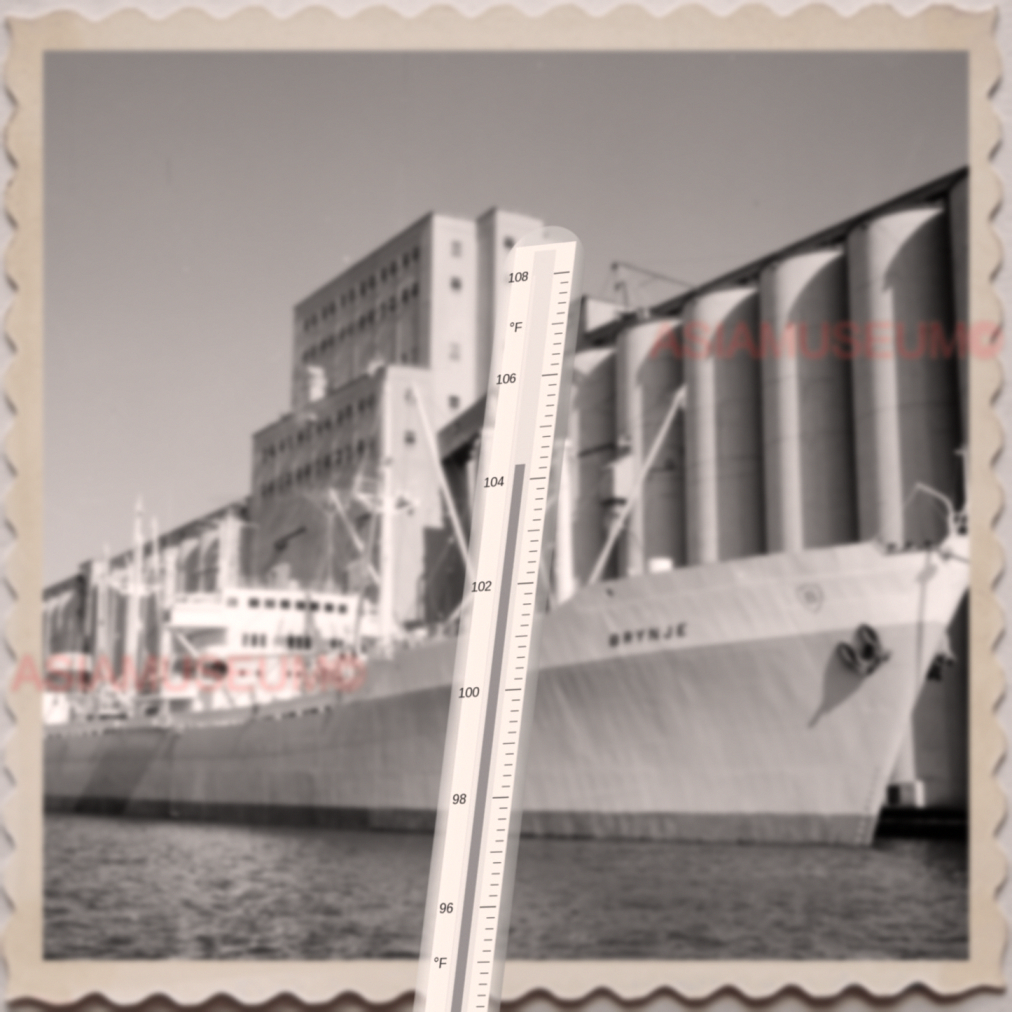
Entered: 104.3; °F
